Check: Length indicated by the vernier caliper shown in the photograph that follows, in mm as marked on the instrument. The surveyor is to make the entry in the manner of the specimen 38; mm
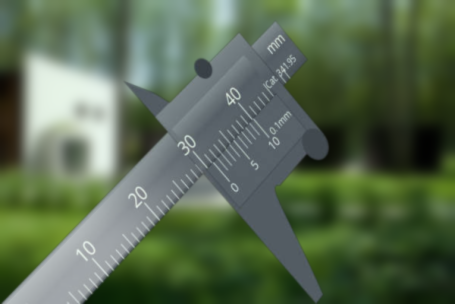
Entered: 31.2; mm
